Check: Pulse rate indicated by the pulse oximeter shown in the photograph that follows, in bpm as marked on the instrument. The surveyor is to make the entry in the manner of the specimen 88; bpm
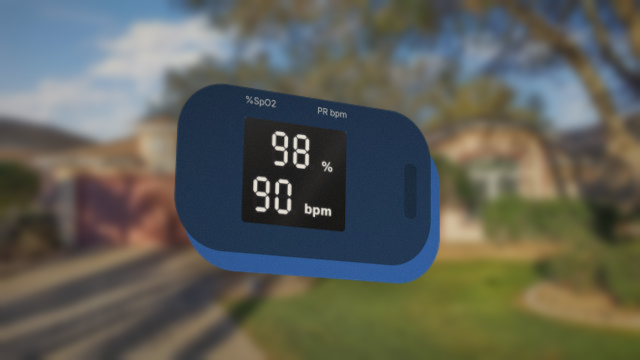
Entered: 90; bpm
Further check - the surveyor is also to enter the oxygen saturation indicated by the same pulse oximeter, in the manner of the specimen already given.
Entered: 98; %
